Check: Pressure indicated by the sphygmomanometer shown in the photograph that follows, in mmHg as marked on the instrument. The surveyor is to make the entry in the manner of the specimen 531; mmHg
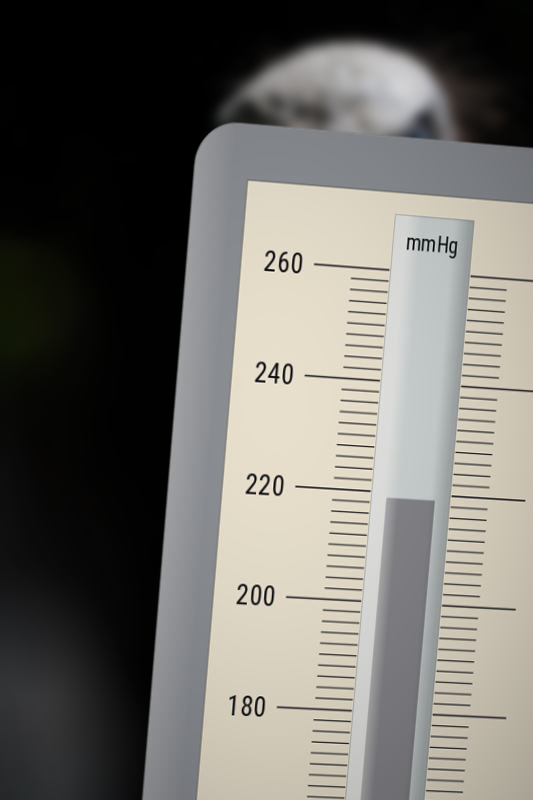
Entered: 219; mmHg
